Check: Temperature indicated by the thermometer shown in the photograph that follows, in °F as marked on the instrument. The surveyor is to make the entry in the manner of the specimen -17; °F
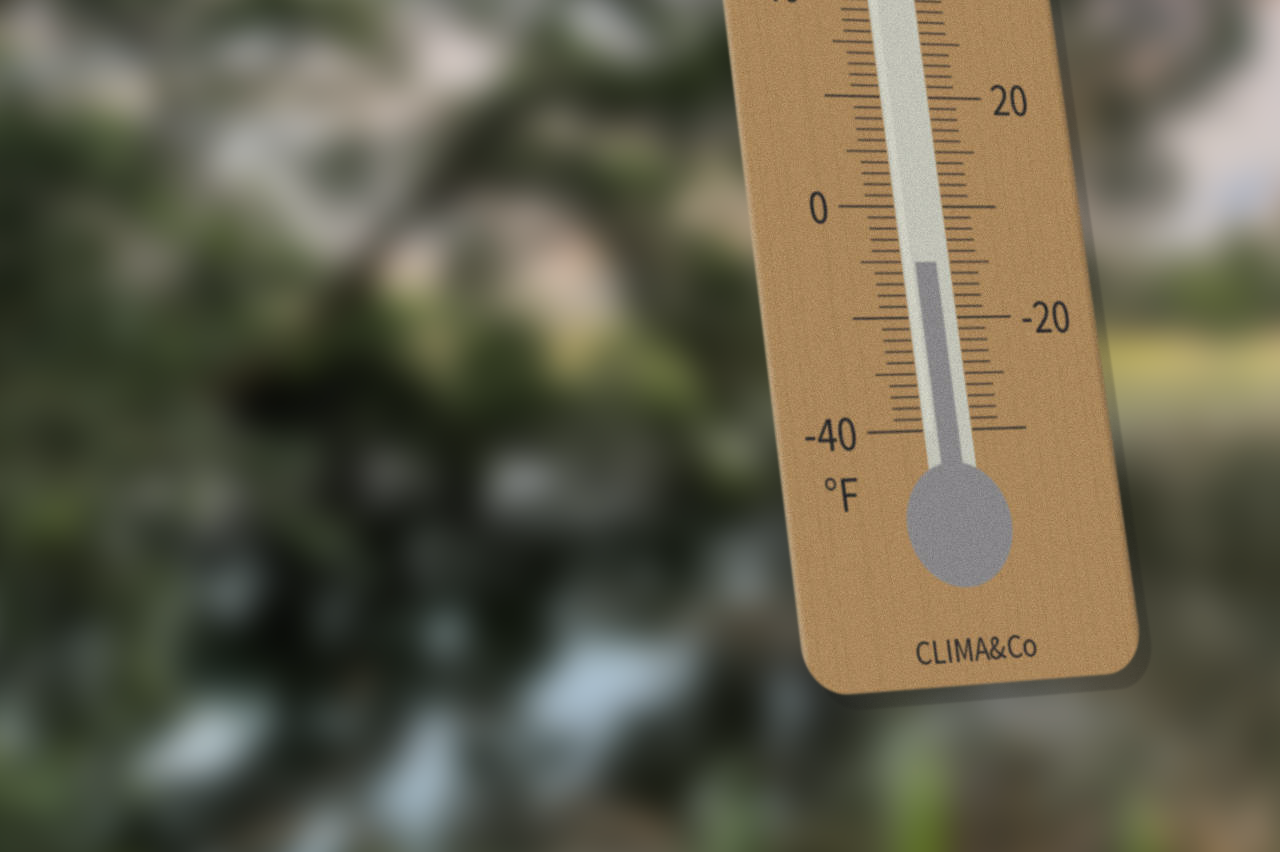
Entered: -10; °F
